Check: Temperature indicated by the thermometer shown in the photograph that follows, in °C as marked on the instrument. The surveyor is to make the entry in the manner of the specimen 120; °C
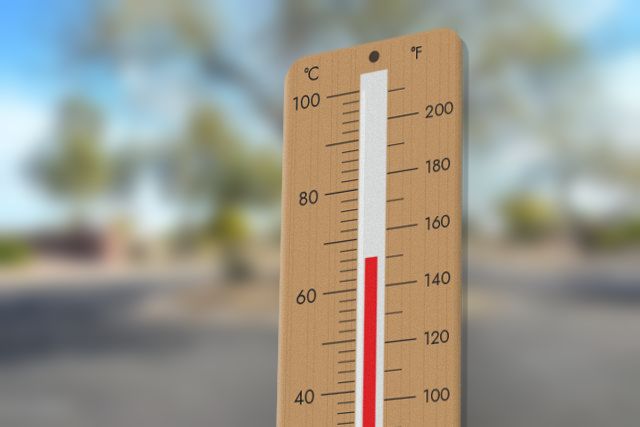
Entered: 66; °C
